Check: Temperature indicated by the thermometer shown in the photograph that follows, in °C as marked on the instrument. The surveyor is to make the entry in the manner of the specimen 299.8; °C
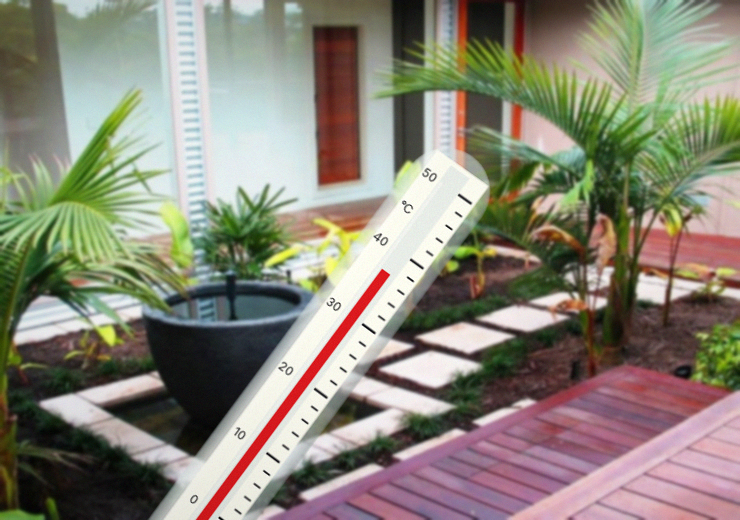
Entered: 37; °C
